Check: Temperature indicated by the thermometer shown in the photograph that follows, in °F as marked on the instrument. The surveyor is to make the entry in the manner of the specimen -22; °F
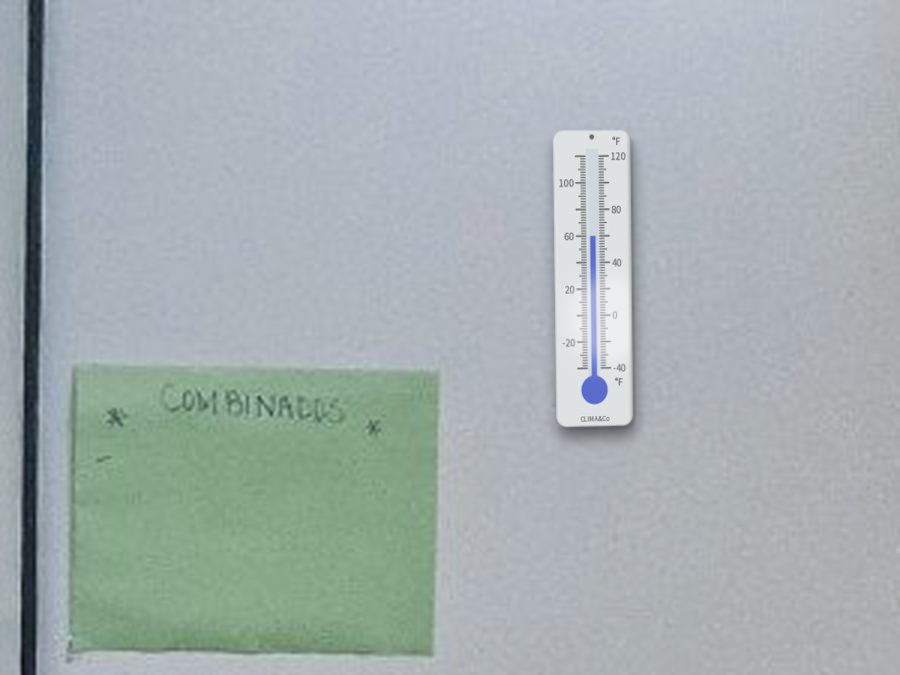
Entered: 60; °F
